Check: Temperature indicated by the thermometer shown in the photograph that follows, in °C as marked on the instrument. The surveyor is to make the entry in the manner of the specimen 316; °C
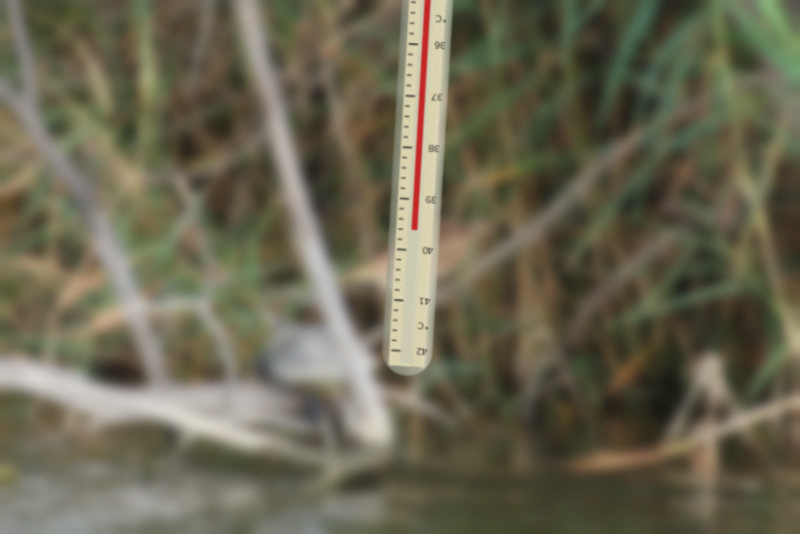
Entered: 39.6; °C
